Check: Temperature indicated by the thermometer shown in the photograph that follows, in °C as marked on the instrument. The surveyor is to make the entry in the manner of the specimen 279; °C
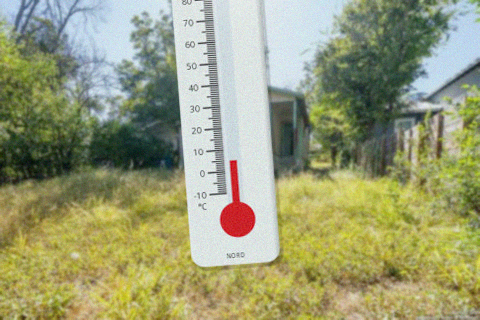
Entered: 5; °C
